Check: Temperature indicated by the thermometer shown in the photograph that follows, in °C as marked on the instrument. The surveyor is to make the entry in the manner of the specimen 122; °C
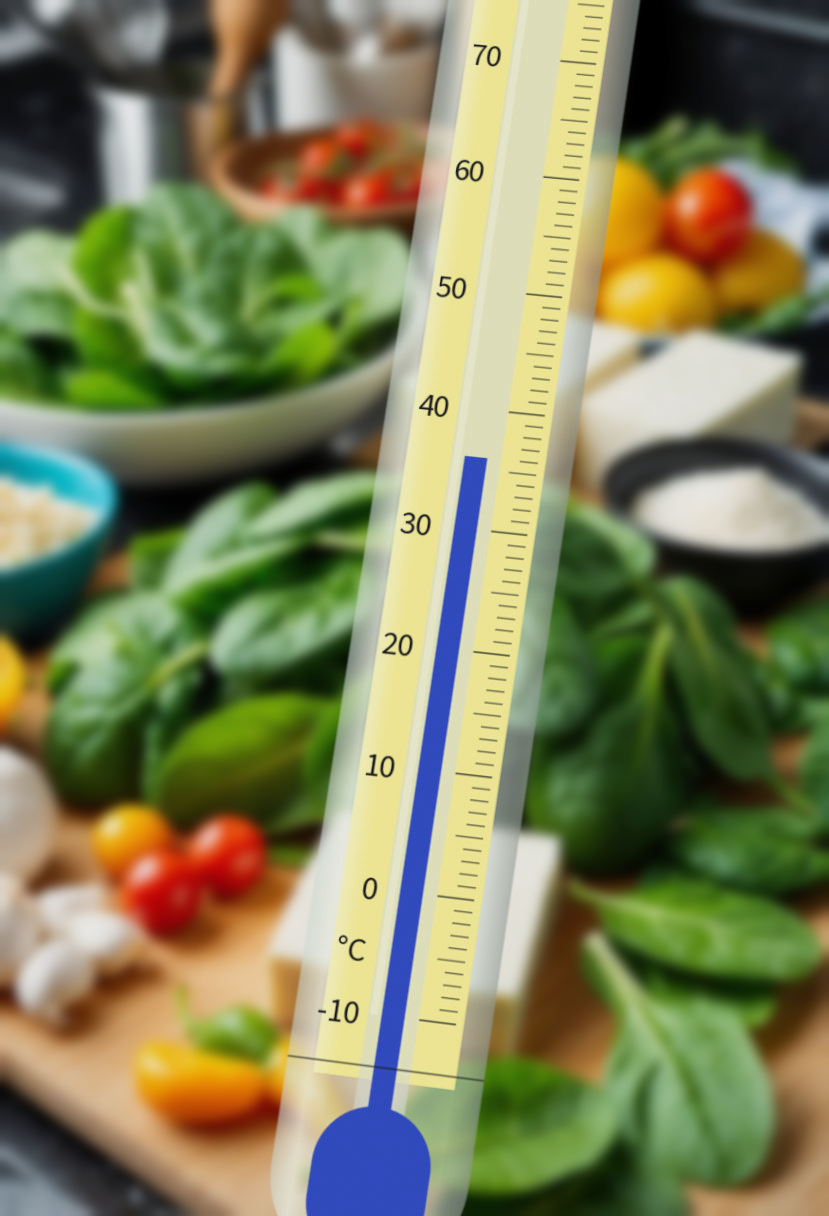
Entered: 36; °C
